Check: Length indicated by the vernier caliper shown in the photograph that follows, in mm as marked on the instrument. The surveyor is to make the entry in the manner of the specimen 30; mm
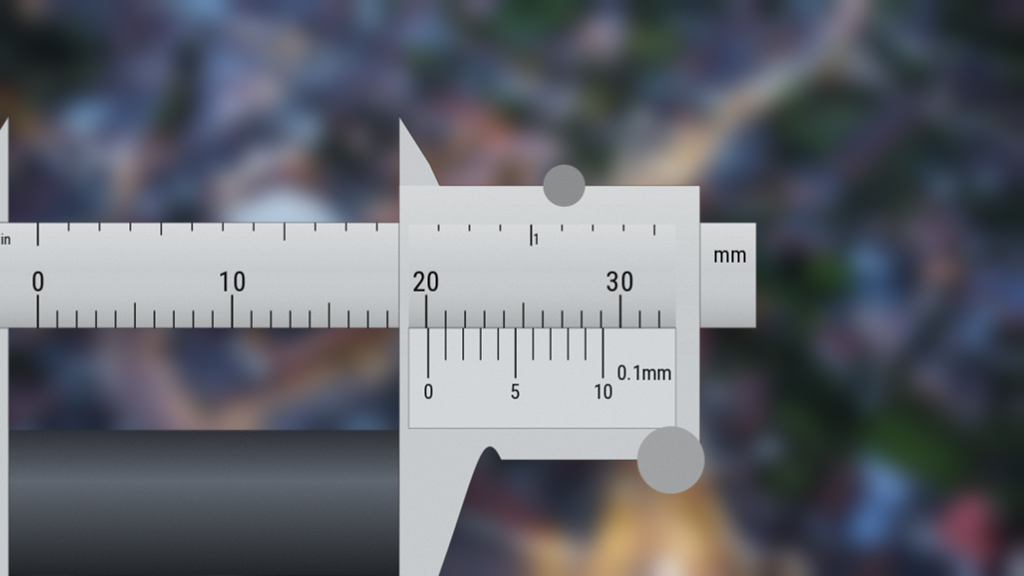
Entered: 20.1; mm
